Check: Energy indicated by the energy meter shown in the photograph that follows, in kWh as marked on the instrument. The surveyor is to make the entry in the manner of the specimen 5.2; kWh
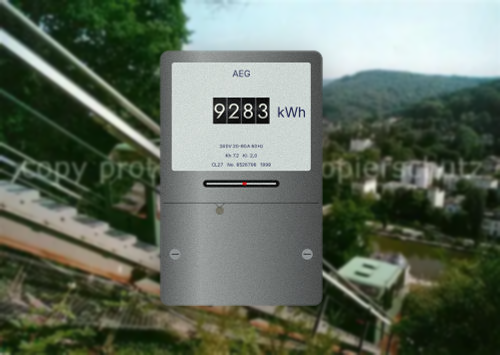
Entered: 9283; kWh
